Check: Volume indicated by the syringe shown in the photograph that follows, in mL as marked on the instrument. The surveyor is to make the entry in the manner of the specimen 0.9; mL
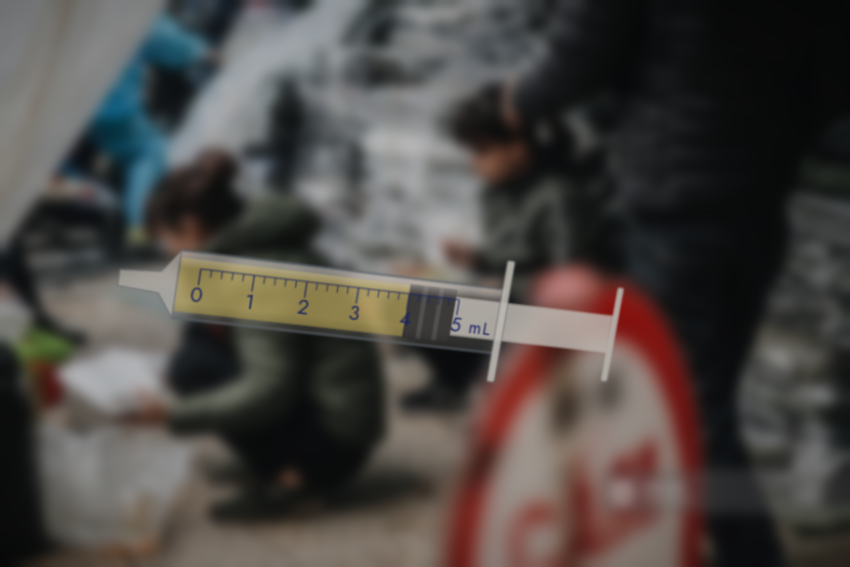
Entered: 4; mL
